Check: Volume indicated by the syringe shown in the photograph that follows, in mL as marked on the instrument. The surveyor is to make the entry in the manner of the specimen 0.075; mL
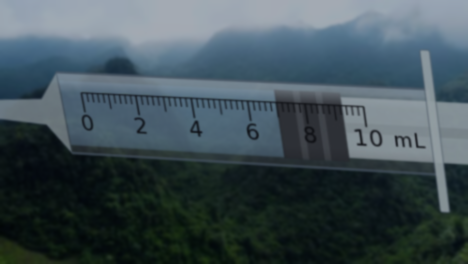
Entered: 7; mL
